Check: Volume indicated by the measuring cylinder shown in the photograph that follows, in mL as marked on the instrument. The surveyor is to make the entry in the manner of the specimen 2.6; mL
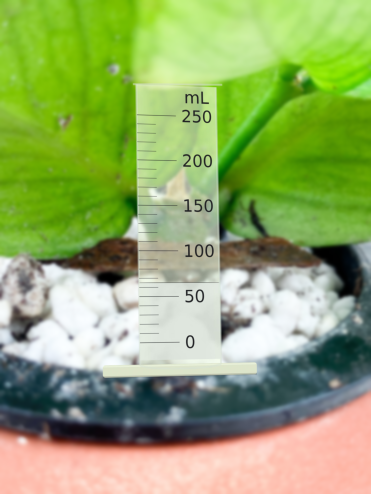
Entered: 65; mL
